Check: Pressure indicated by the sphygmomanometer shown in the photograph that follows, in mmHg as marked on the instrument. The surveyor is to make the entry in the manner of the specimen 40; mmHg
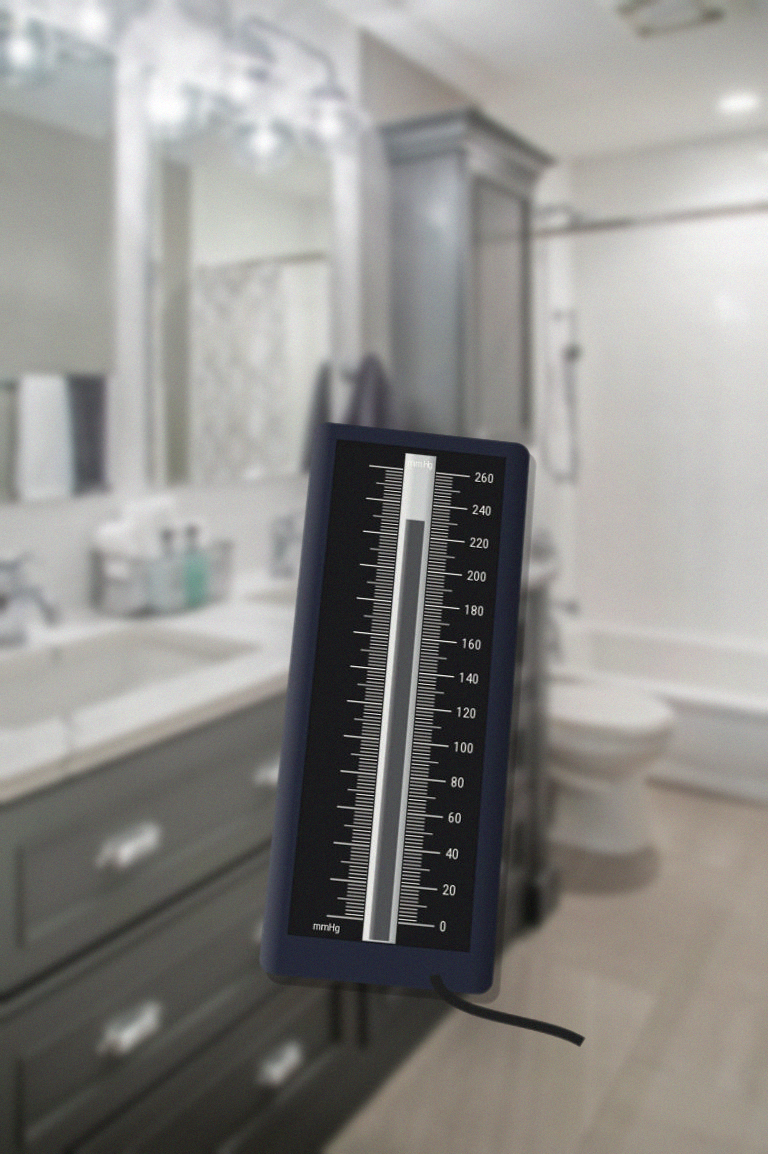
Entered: 230; mmHg
